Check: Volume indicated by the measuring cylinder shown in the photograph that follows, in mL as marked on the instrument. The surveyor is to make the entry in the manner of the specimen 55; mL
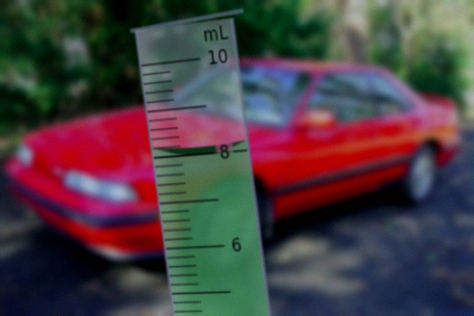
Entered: 8; mL
